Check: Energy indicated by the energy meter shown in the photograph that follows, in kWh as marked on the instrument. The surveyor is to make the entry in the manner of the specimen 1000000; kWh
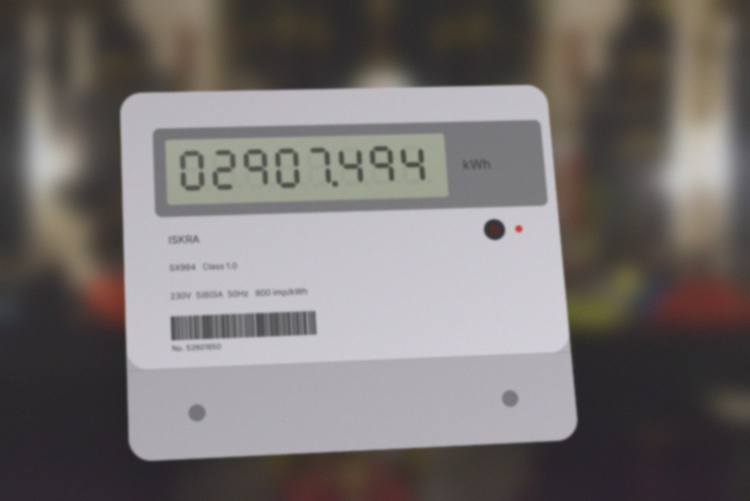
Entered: 2907.494; kWh
